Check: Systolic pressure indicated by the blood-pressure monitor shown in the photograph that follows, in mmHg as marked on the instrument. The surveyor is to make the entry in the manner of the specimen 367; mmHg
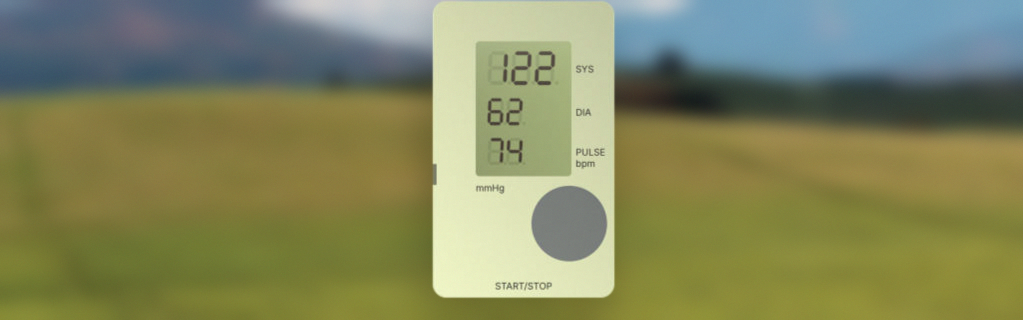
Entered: 122; mmHg
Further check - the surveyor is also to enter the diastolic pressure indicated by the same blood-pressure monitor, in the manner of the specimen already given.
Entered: 62; mmHg
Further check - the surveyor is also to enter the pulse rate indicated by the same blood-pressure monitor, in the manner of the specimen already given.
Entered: 74; bpm
